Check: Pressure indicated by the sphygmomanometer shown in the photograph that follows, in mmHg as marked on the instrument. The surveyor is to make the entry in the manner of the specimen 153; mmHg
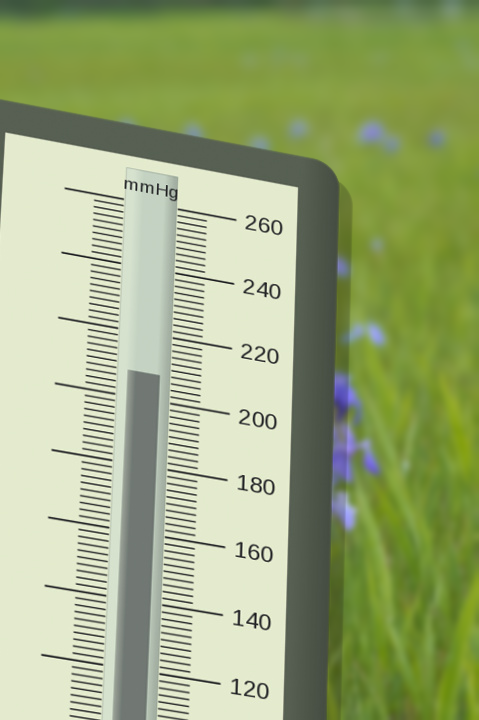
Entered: 208; mmHg
